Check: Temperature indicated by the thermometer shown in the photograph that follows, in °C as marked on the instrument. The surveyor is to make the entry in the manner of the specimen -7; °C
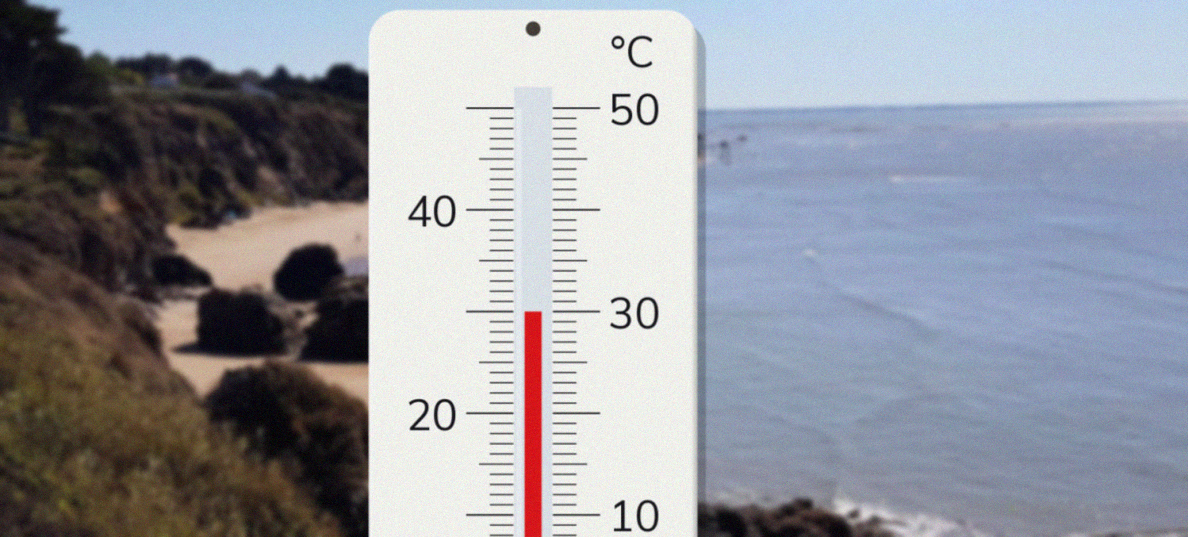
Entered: 30; °C
